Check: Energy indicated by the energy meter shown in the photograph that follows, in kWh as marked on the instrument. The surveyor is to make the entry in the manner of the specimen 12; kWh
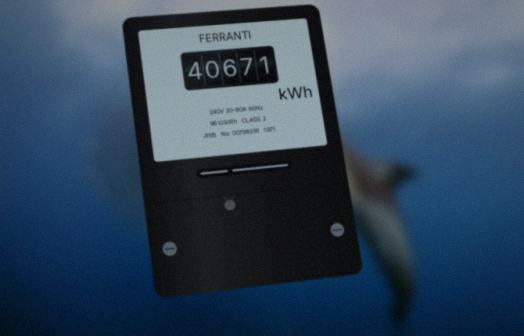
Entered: 40671; kWh
